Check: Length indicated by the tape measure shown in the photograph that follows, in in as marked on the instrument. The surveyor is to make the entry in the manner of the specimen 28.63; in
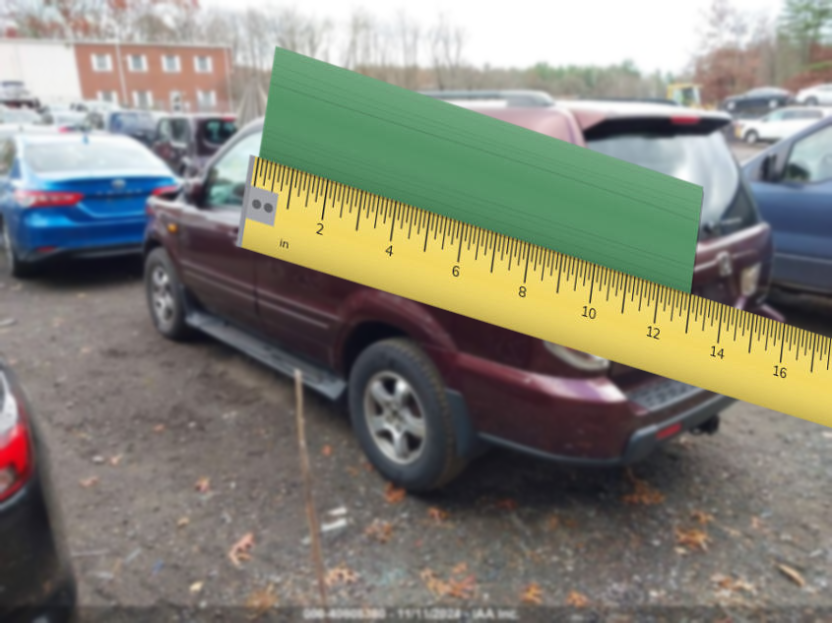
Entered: 13; in
